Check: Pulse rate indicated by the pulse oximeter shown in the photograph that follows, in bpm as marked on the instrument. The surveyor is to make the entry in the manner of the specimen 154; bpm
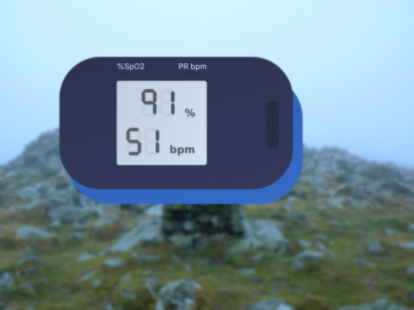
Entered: 51; bpm
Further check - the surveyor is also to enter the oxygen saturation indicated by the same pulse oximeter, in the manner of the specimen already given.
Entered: 91; %
